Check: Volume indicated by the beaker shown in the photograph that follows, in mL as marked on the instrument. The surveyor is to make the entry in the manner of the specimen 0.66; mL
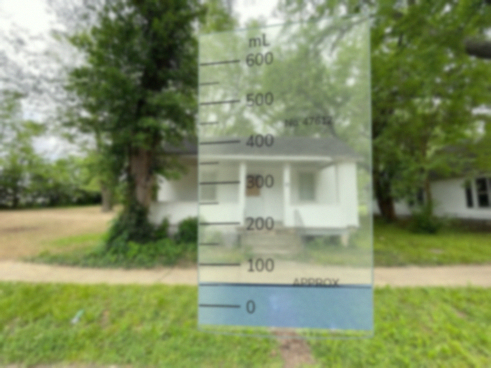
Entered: 50; mL
